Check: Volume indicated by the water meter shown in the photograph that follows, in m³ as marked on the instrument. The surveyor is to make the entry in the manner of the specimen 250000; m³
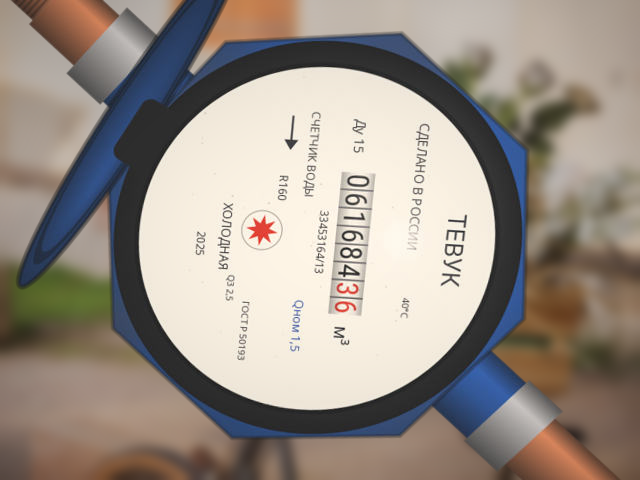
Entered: 61684.36; m³
